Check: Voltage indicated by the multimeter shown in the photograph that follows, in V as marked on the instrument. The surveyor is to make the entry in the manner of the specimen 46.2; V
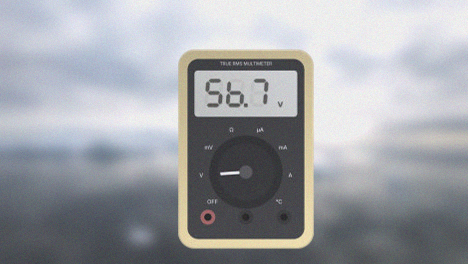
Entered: 56.7; V
